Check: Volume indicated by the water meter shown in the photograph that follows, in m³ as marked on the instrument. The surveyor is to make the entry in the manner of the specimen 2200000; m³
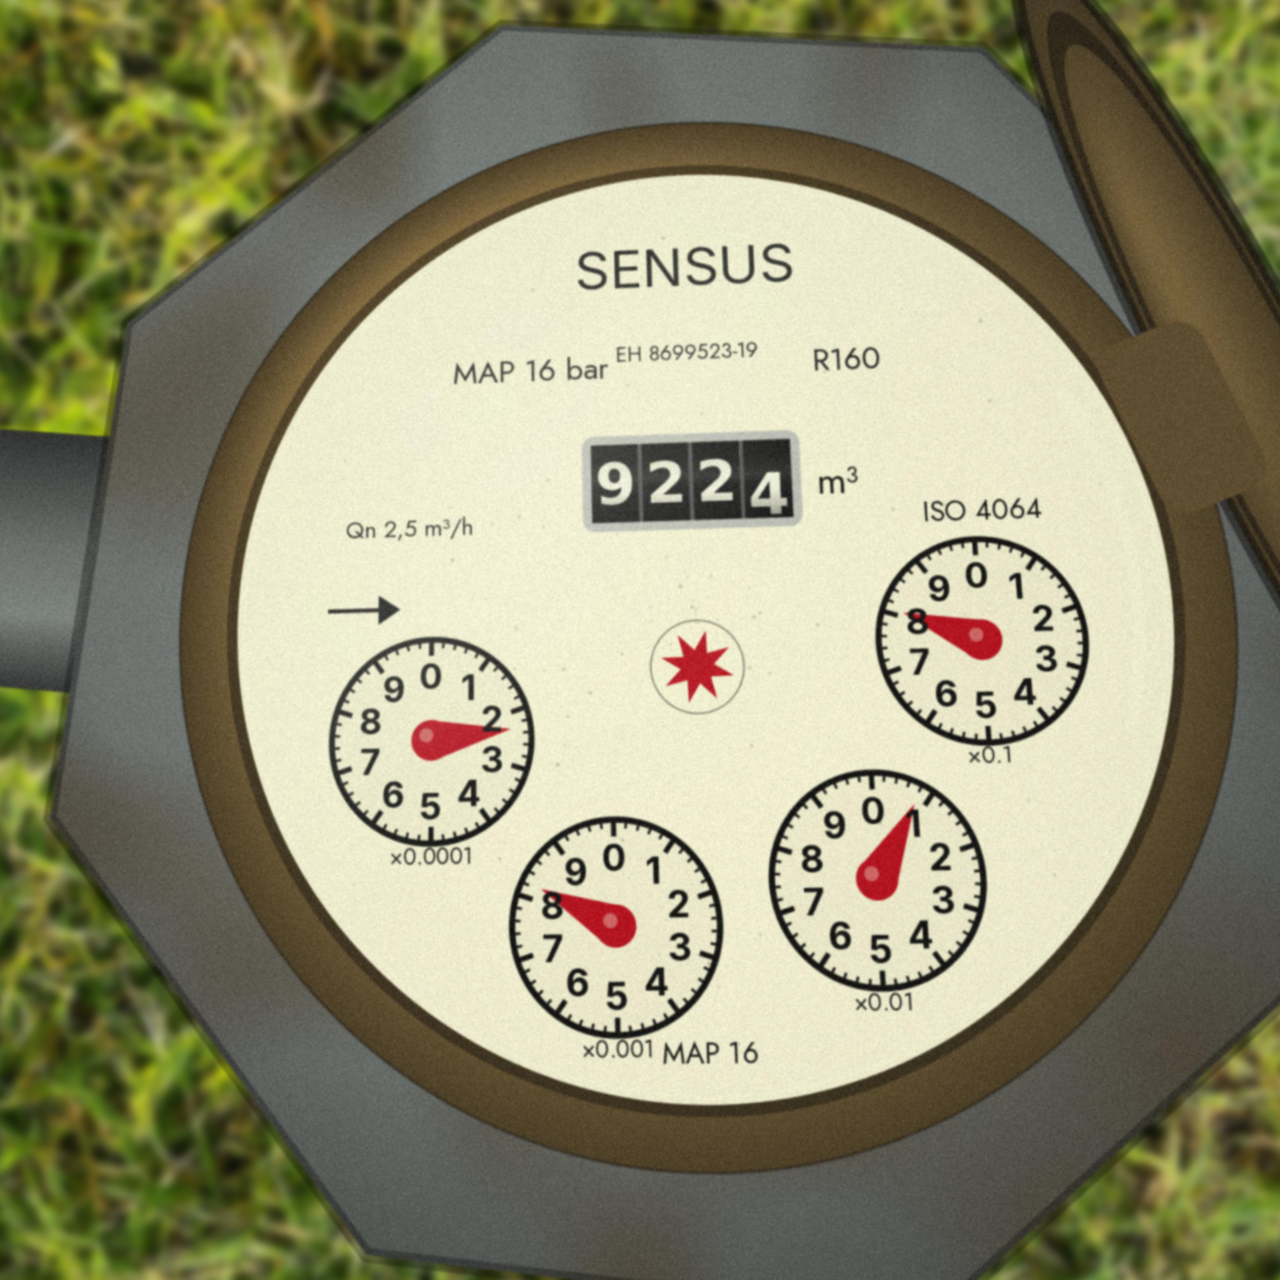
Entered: 9223.8082; m³
